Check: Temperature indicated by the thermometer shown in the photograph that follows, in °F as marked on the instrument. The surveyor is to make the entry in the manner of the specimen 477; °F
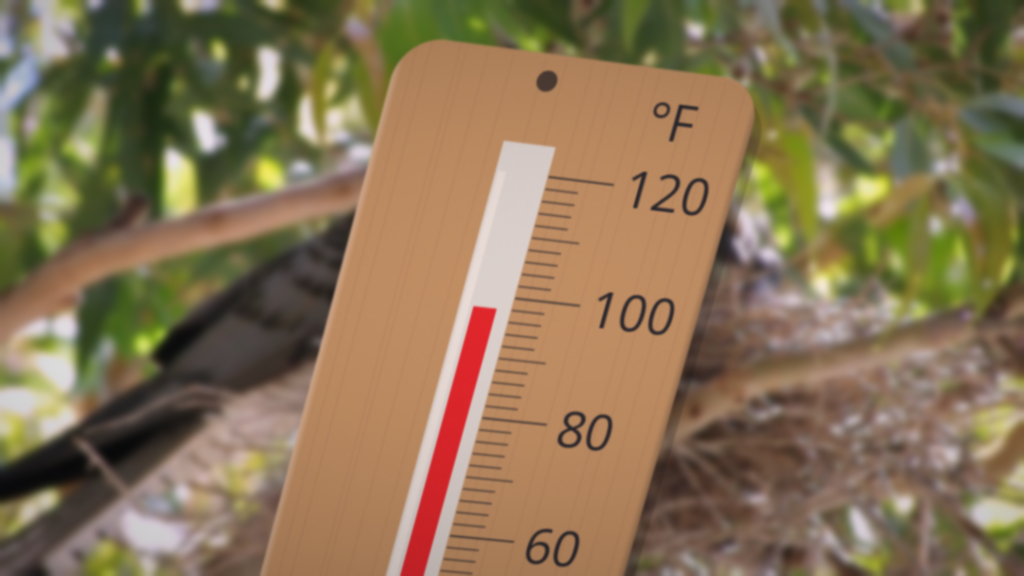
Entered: 98; °F
